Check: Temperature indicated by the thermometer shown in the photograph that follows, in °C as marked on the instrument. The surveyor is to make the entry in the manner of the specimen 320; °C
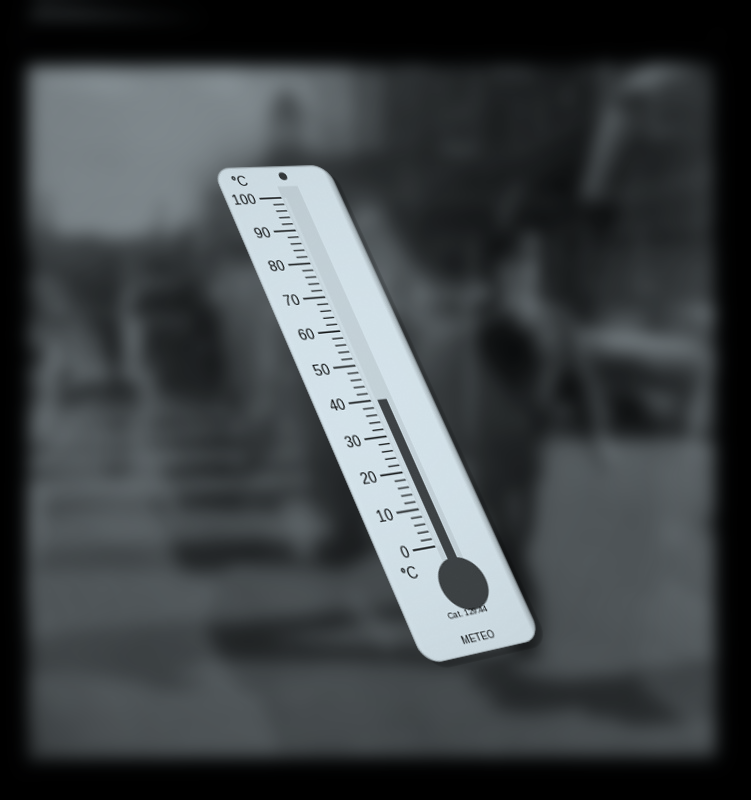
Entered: 40; °C
